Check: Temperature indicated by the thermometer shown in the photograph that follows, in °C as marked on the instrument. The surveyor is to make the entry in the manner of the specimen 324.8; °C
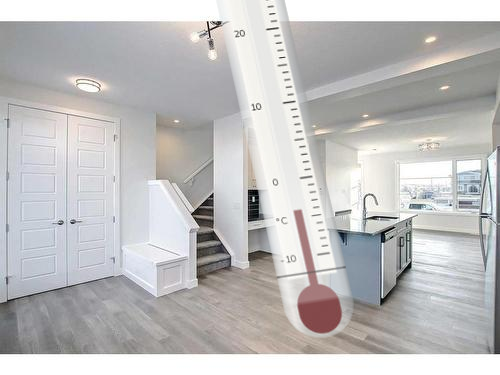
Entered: -4; °C
